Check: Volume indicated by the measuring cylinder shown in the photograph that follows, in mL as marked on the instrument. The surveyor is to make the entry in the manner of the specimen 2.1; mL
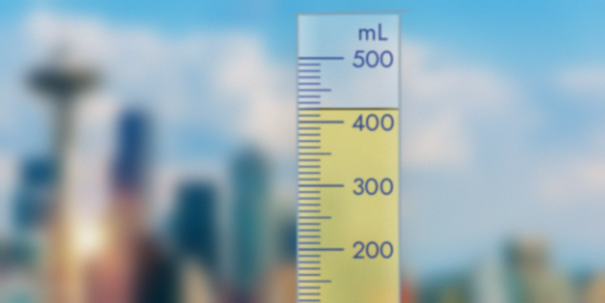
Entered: 420; mL
